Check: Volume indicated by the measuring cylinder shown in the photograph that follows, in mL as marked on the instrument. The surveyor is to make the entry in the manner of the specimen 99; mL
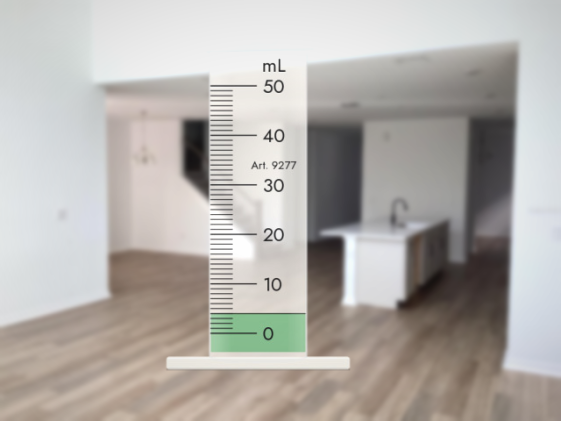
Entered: 4; mL
